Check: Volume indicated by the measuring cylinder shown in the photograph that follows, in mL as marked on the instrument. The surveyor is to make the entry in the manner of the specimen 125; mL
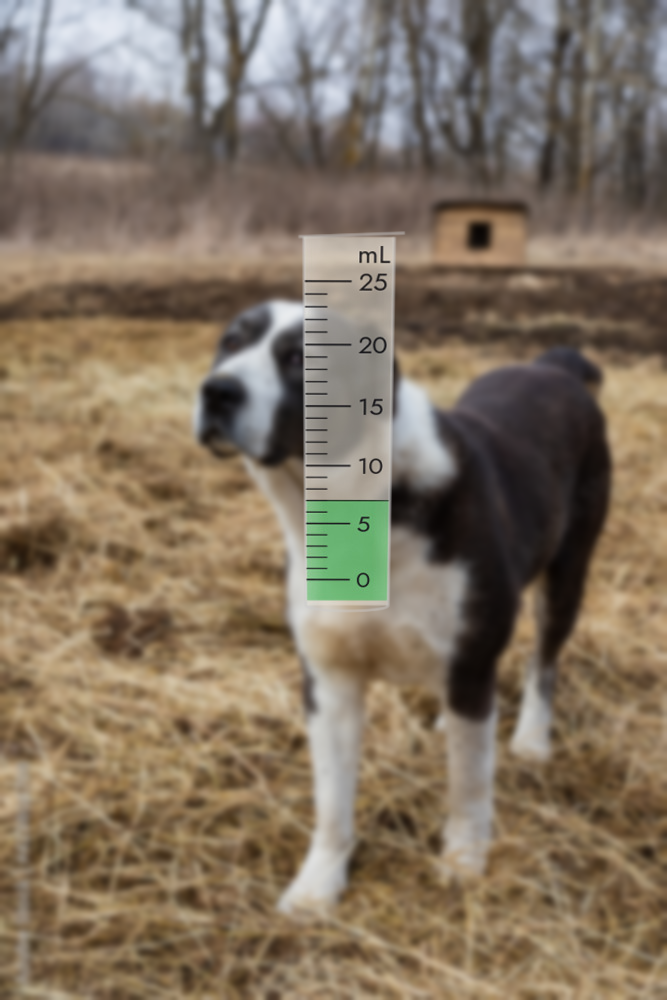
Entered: 7; mL
